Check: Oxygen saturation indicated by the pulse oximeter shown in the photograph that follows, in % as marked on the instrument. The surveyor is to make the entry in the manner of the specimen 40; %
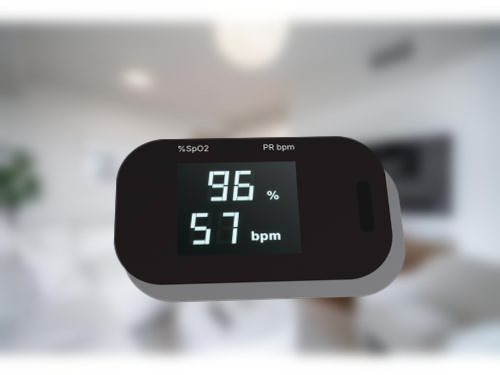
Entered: 96; %
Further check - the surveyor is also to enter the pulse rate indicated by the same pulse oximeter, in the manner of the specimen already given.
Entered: 57; bpm
